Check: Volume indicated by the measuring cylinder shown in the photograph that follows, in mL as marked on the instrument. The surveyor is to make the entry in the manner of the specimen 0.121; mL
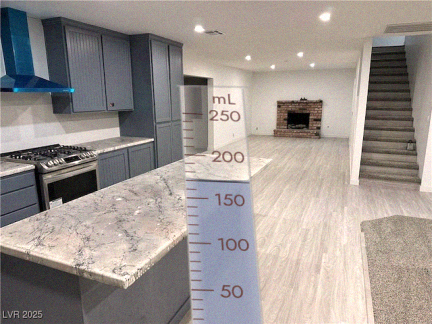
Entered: 170; mL
